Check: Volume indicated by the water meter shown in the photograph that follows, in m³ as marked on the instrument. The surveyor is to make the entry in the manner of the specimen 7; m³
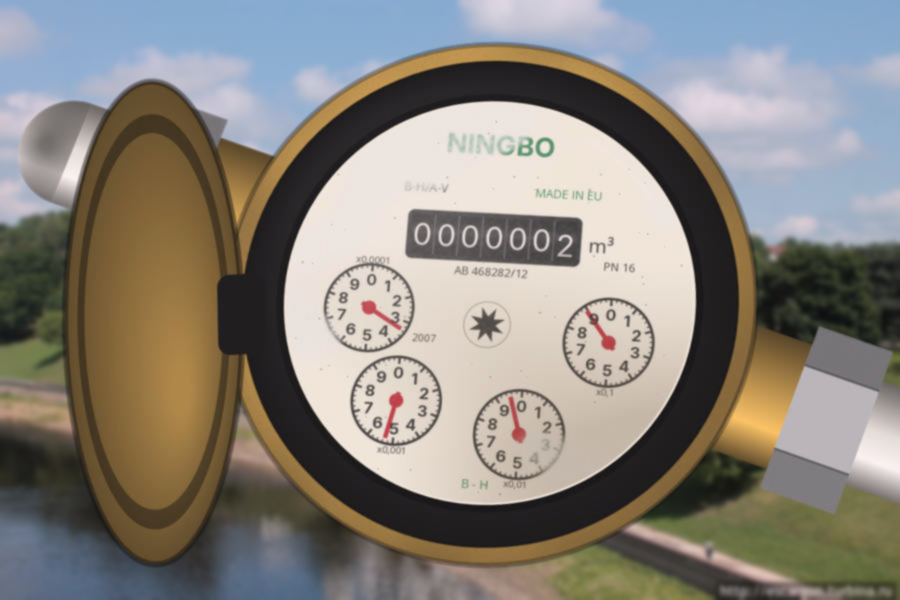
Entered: 1.8953; m³
